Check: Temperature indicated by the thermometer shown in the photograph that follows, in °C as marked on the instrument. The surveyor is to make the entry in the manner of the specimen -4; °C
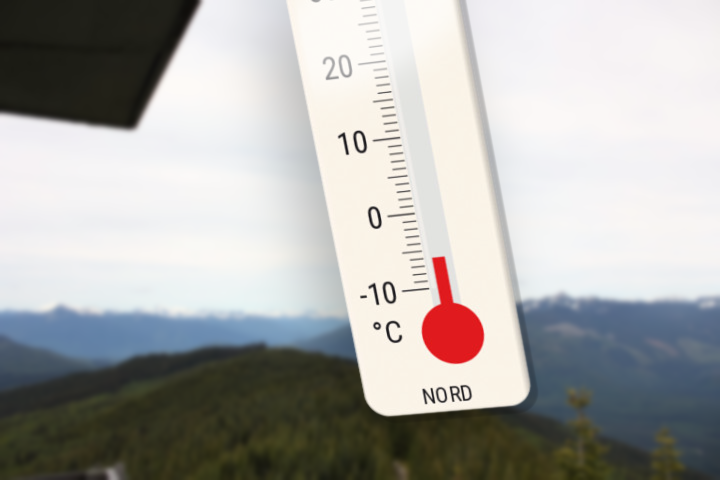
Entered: -6; °C
